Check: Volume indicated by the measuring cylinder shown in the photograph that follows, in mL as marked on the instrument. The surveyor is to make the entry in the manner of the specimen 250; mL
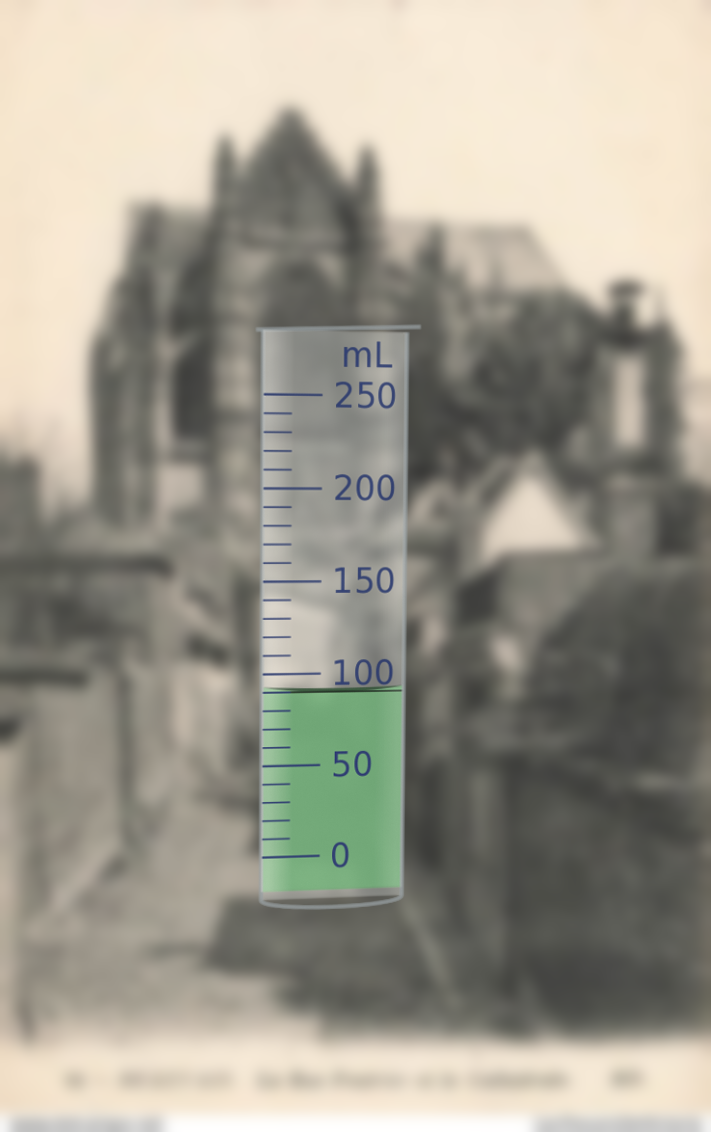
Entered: 90; mL
